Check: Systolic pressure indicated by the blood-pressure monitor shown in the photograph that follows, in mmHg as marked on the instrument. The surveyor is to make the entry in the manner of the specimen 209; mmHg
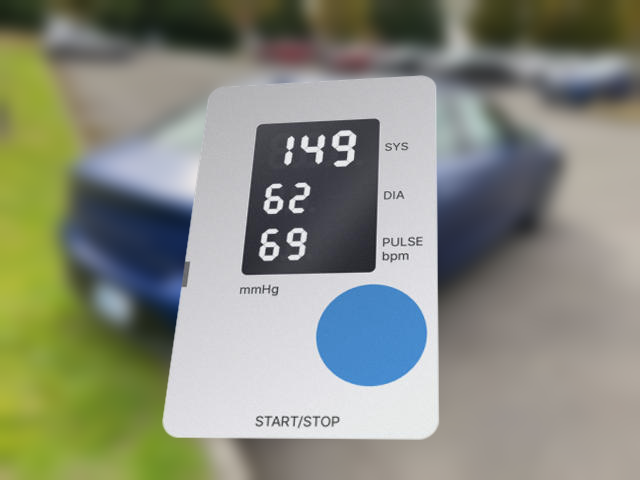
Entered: 149; mmHg
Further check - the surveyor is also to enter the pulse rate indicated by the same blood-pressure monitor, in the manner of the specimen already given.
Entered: 69; bpm
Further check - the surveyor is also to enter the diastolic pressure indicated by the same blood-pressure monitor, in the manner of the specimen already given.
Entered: 62; mmHg
